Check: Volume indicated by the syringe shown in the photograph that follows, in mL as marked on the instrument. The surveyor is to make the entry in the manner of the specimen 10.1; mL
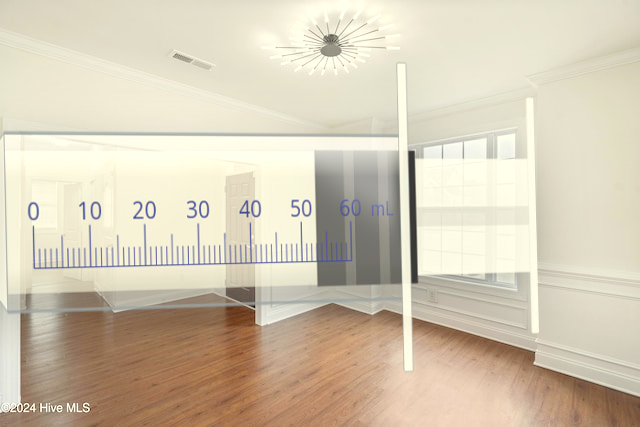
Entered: 53; mL
